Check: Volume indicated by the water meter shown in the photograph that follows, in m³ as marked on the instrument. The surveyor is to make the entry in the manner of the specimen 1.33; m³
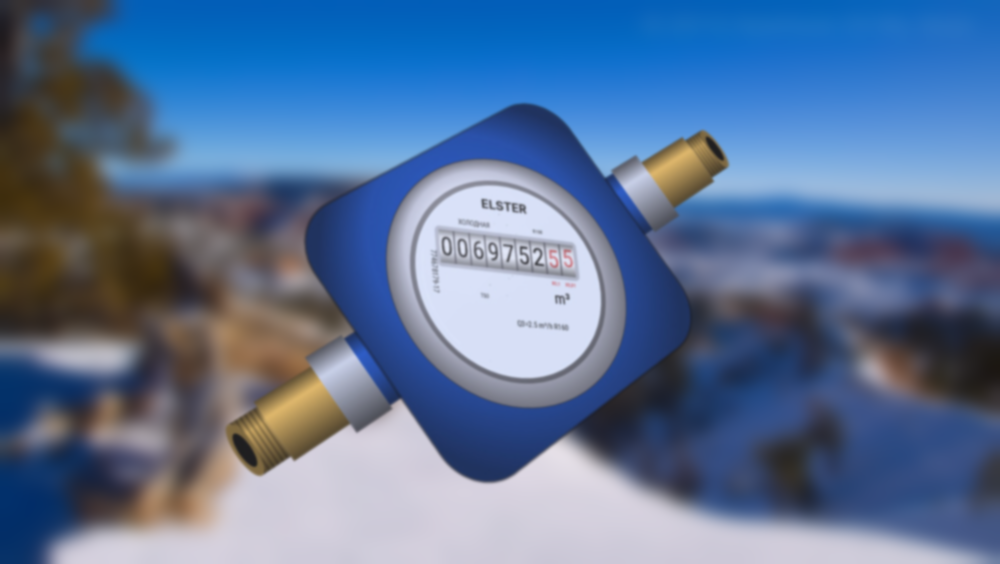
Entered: 69752.55; m³
